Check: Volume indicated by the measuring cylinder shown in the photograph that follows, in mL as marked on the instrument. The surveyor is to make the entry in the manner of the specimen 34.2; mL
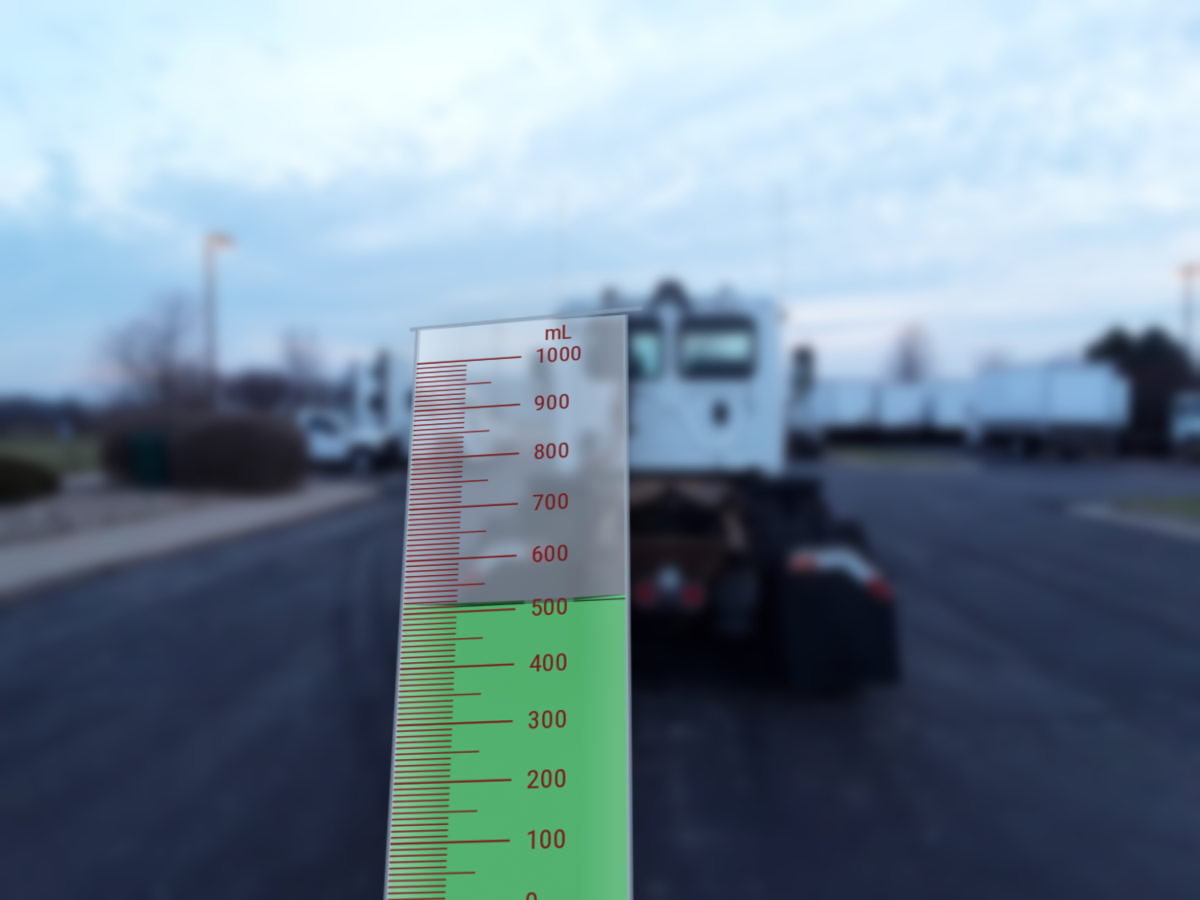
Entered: 510; mL
